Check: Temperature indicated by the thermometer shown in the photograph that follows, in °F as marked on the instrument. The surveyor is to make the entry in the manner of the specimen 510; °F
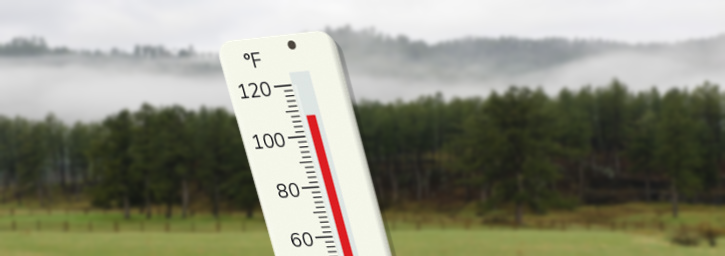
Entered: 108; °F
